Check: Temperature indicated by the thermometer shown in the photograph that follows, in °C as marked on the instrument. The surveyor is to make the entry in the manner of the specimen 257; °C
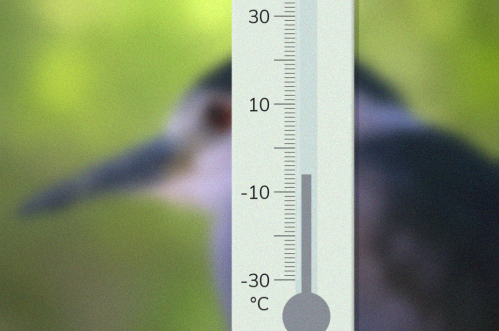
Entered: -6; °C
